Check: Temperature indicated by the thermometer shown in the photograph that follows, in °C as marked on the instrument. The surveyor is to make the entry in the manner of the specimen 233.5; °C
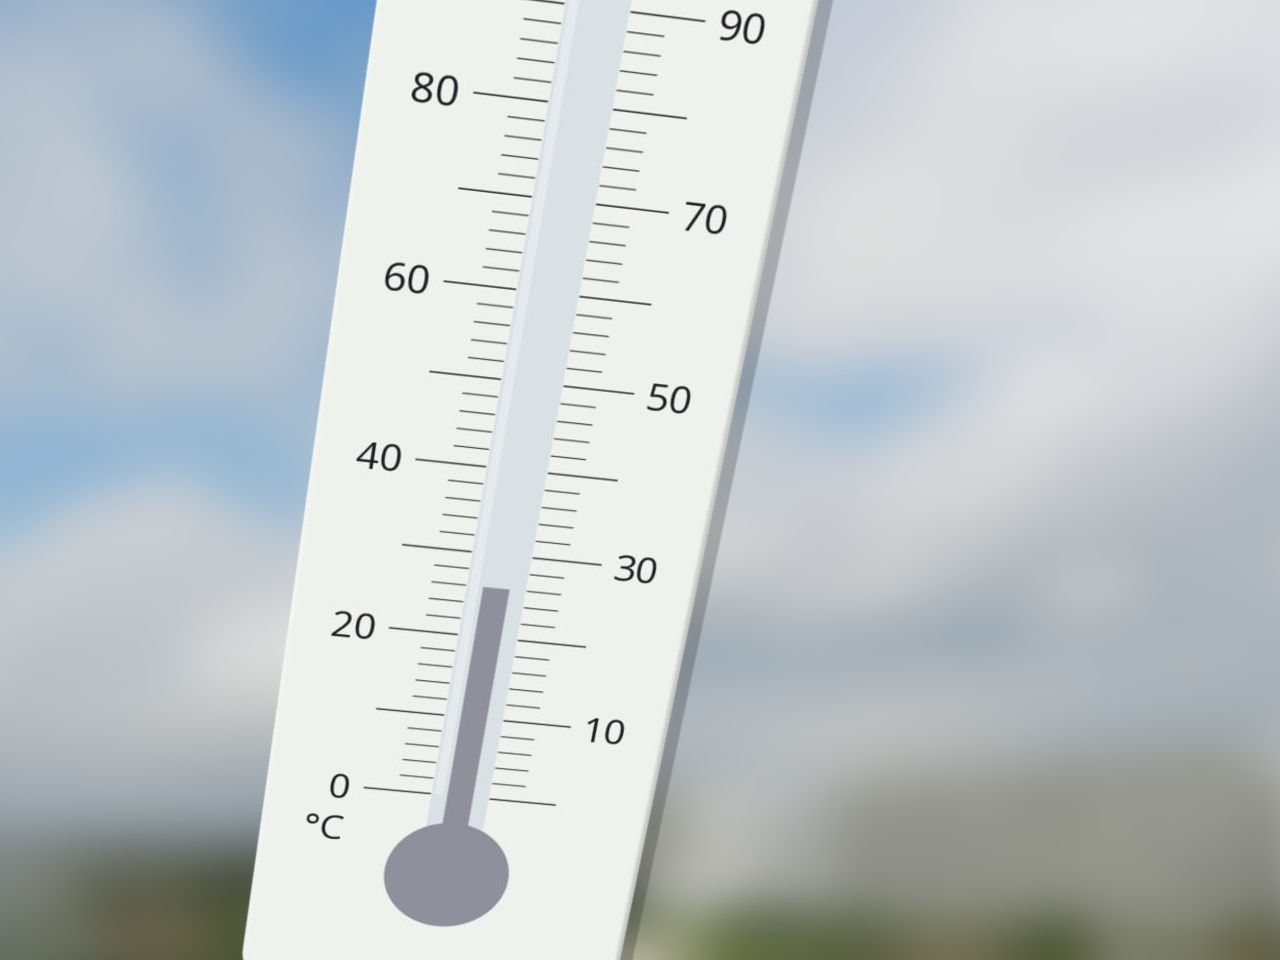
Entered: 26; °C
